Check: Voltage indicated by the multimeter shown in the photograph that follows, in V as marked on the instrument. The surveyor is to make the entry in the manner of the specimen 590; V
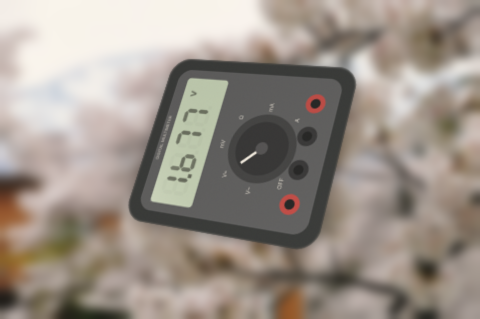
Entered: 1.677; V
